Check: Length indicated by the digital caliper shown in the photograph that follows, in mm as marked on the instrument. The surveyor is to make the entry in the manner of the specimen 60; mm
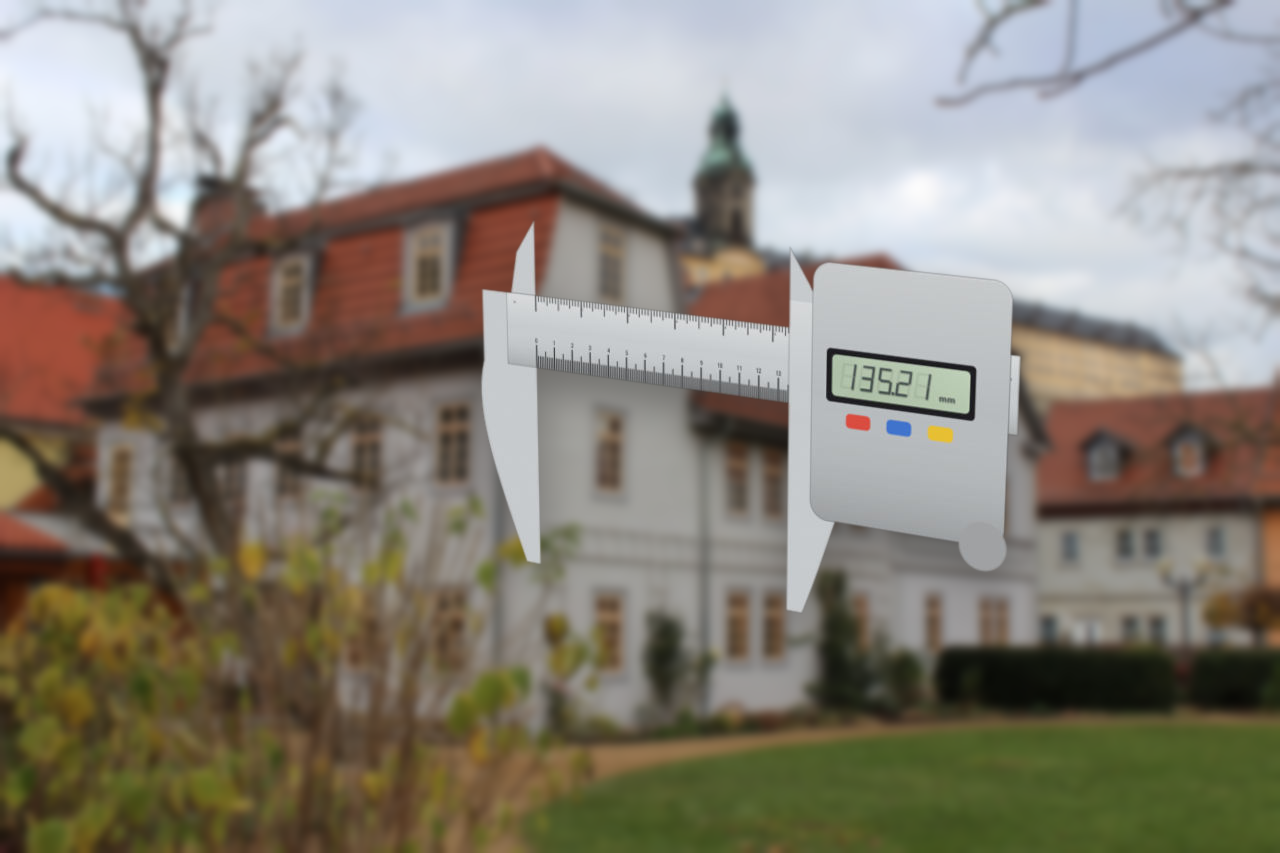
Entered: 135.21; mm
